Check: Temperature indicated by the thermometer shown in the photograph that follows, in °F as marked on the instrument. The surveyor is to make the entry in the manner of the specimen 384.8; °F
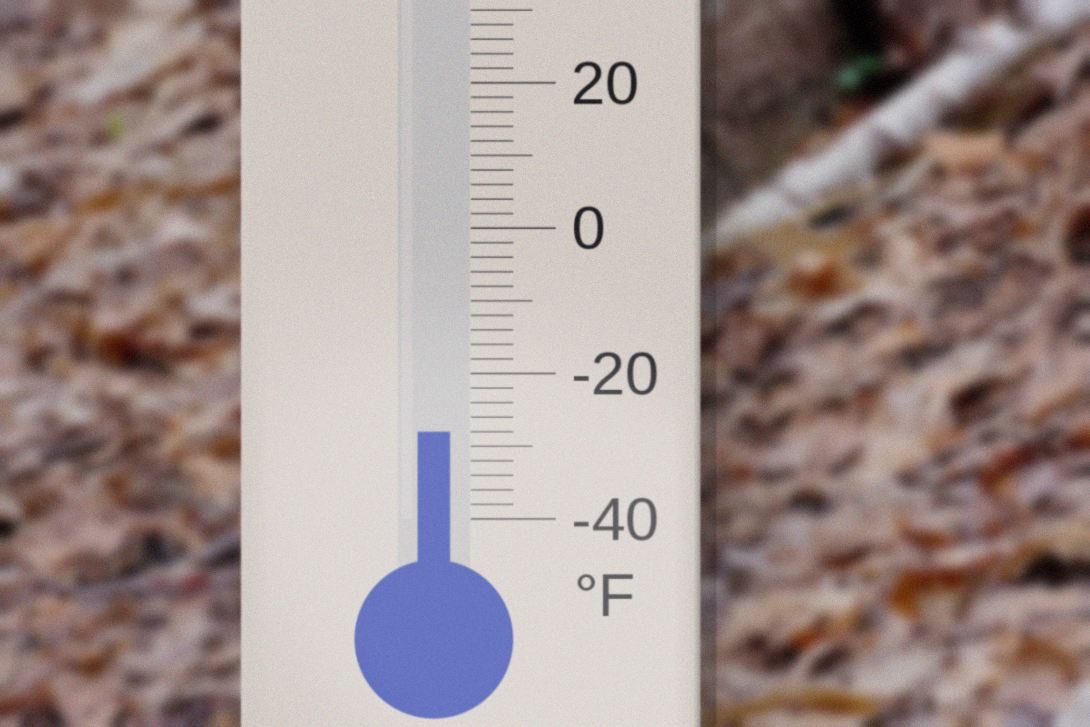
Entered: -28; °F
